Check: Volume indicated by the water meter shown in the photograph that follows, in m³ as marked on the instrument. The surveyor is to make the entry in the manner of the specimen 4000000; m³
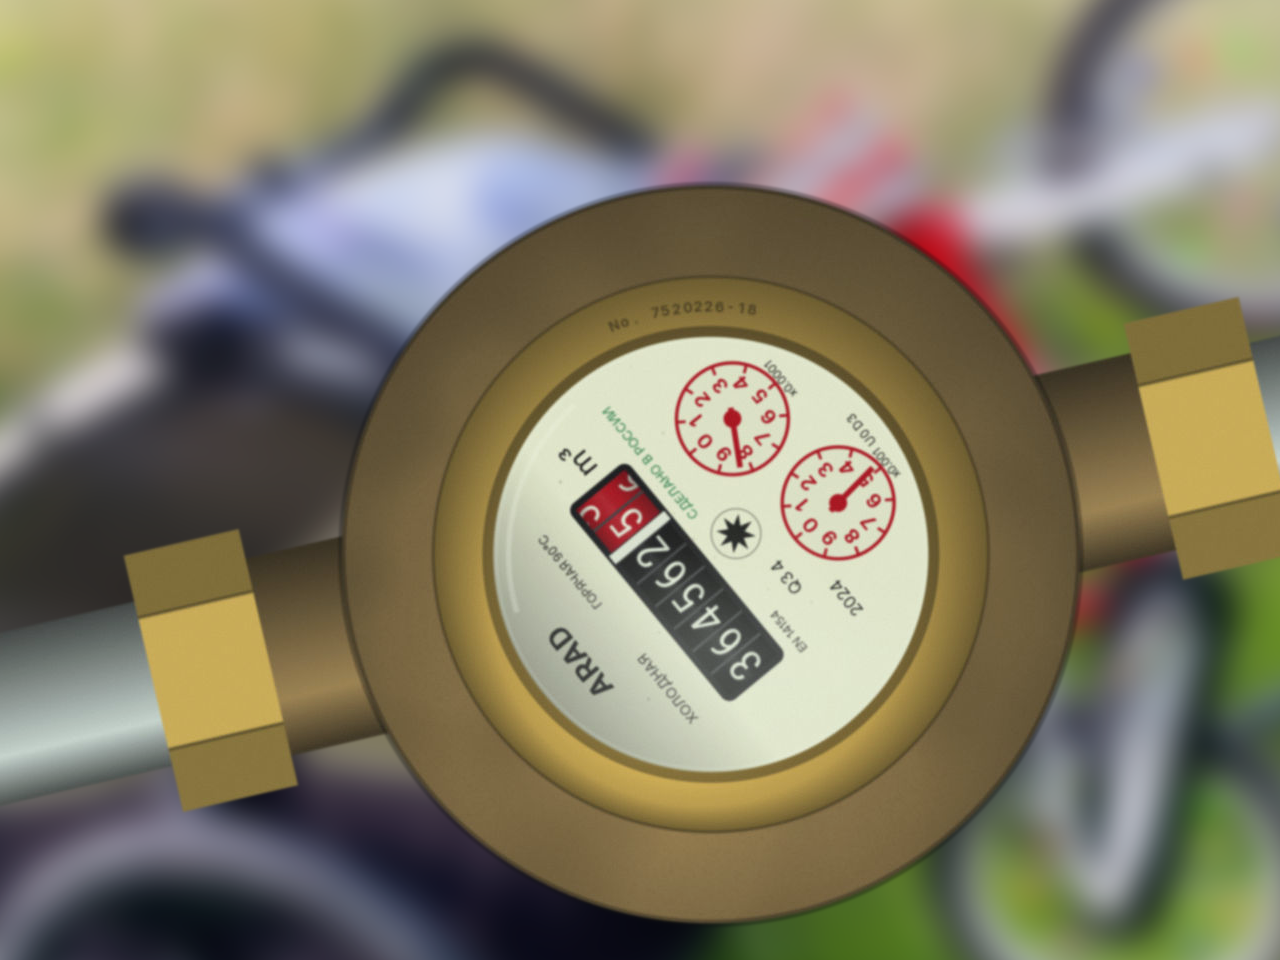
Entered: 364562.5548; m³
